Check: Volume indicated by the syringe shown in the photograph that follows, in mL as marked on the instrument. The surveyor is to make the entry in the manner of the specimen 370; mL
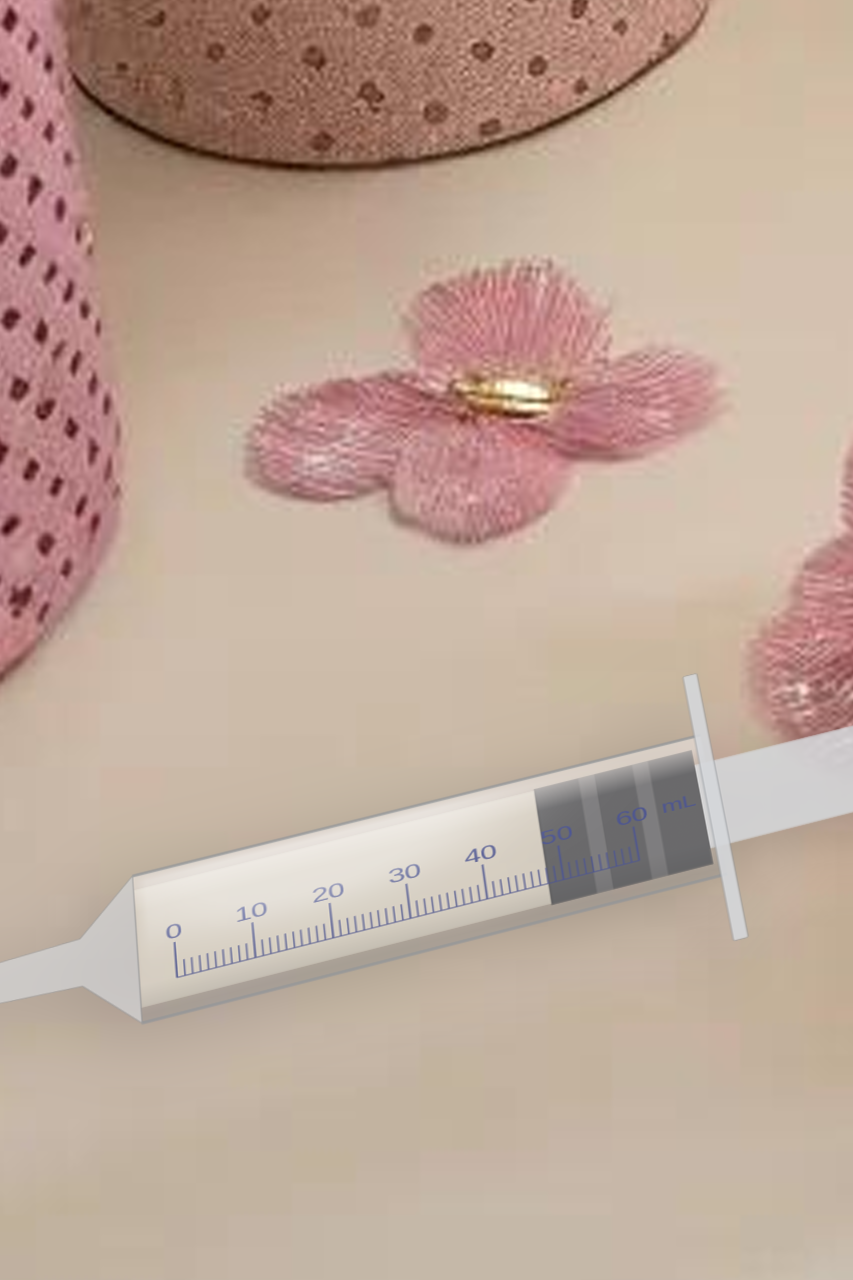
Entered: 48; mL
